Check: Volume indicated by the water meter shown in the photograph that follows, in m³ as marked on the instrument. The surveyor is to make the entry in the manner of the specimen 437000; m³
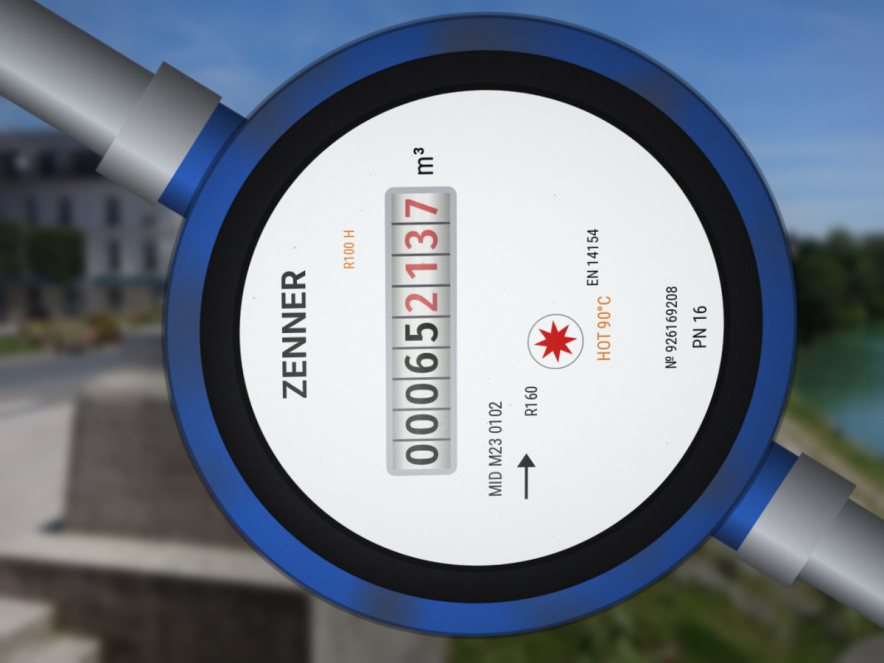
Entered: 65.2137; m³
